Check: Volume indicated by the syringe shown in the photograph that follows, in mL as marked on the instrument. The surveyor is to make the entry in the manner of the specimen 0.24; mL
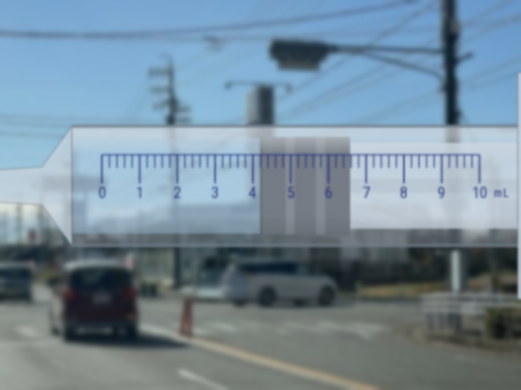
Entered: 4.2; mL
